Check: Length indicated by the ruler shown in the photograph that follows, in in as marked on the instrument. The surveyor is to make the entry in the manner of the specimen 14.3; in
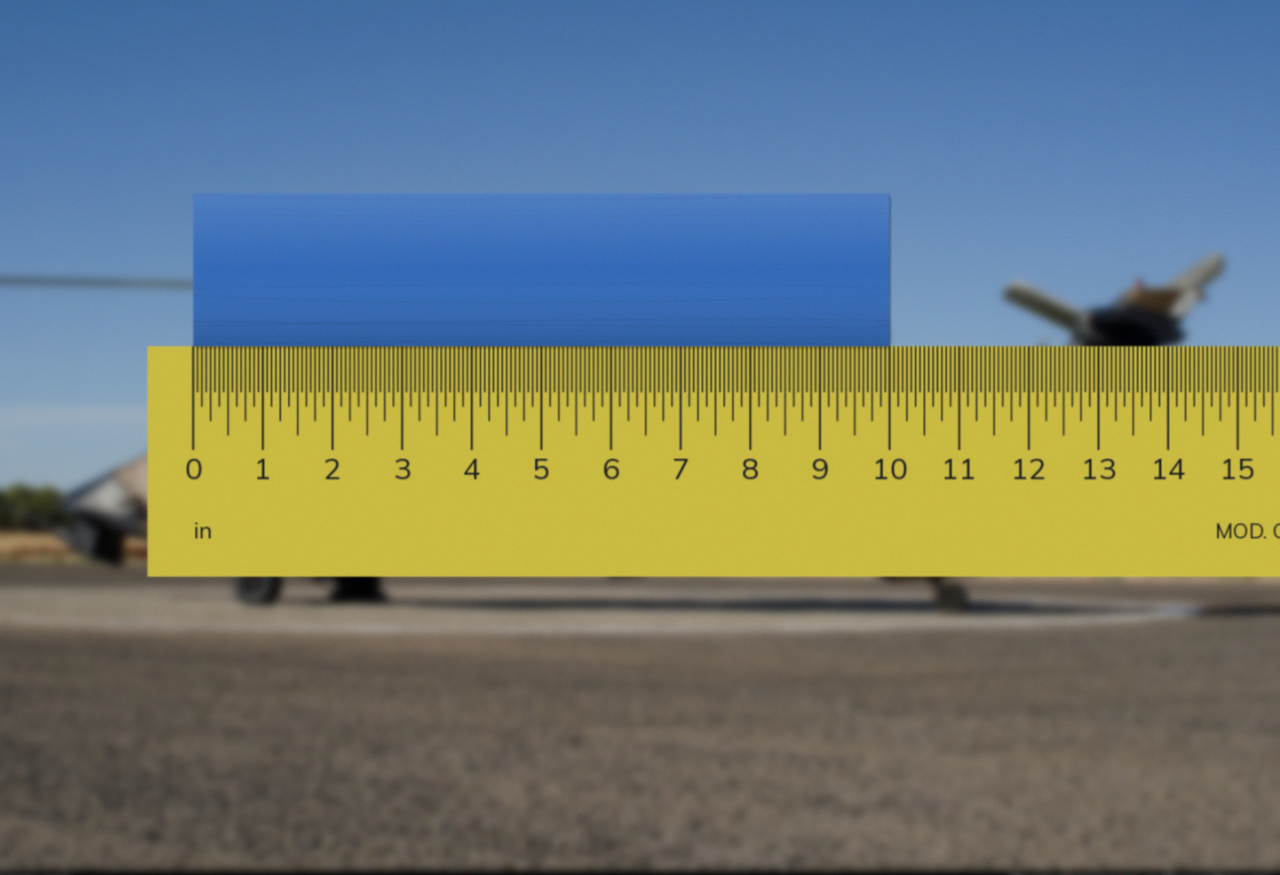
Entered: 10; in
